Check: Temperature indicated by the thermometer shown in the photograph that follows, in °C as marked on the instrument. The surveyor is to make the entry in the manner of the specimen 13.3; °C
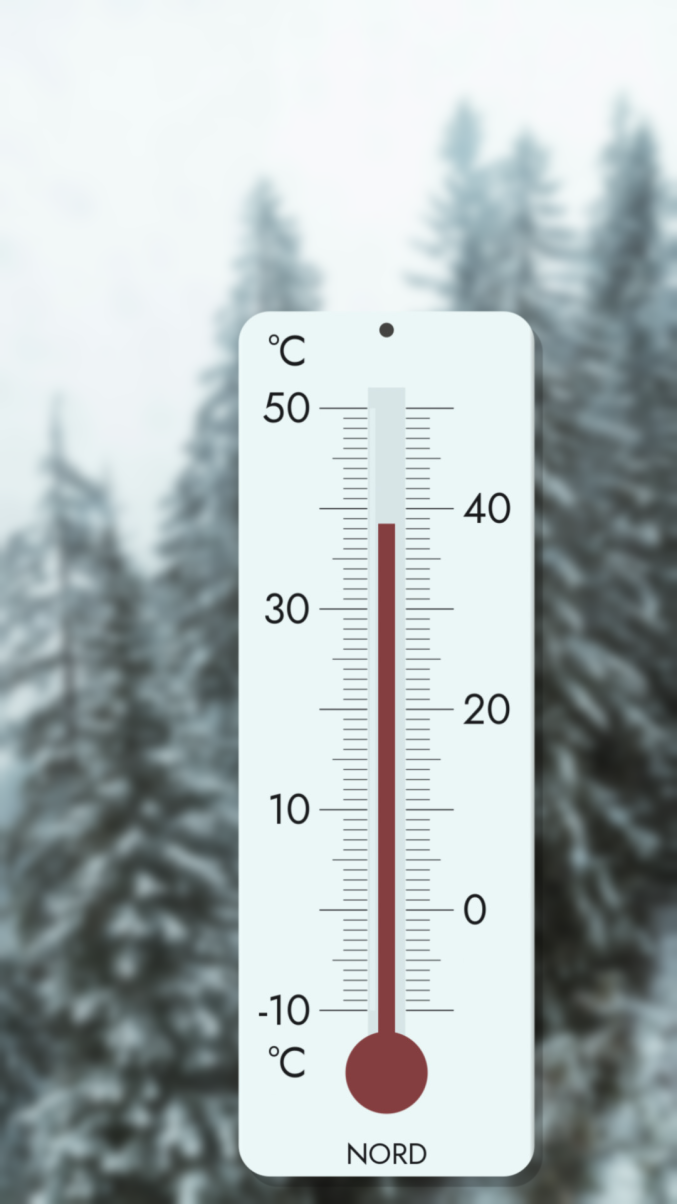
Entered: 38.5; °C
